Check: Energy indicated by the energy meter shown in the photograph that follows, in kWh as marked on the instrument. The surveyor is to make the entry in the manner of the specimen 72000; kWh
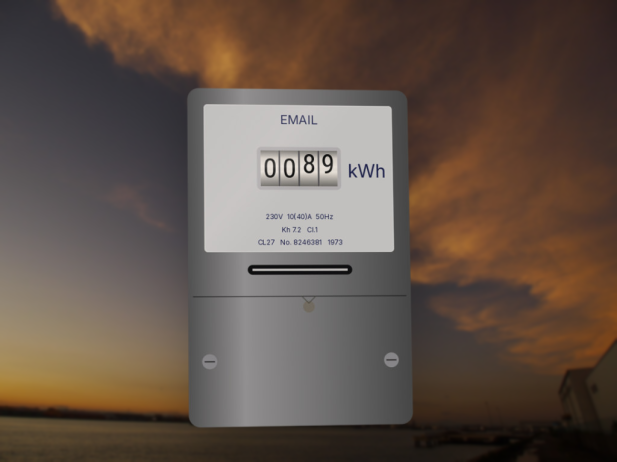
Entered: 89; kWh
